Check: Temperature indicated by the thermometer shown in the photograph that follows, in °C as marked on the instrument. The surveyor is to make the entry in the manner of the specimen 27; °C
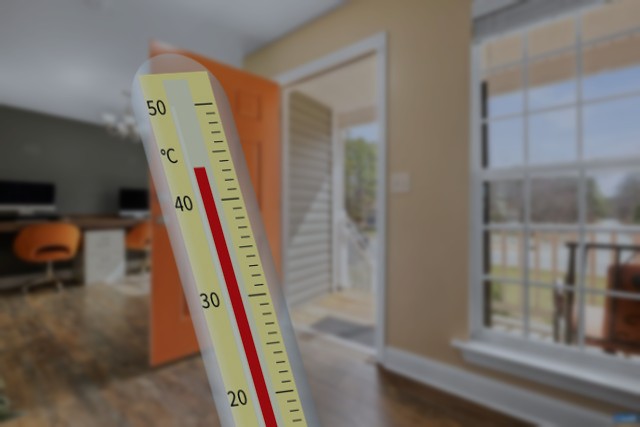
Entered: 43.5; °C
